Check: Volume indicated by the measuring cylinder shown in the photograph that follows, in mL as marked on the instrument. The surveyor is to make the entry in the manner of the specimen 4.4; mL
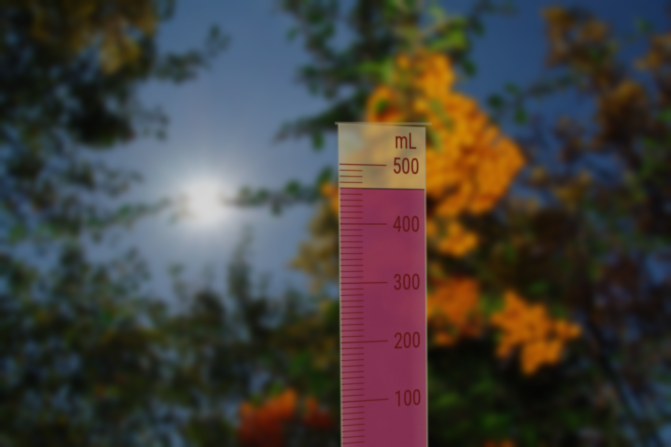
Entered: 460; mL
